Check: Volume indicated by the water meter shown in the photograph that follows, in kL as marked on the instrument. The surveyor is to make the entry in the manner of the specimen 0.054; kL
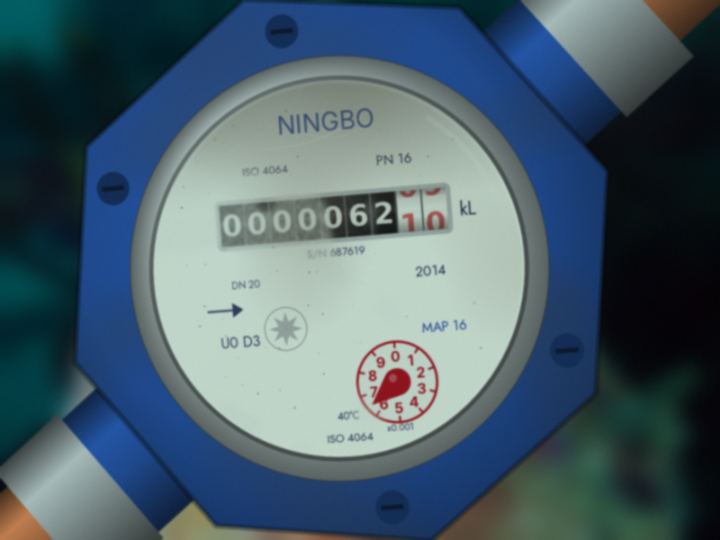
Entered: 62.096; kL
